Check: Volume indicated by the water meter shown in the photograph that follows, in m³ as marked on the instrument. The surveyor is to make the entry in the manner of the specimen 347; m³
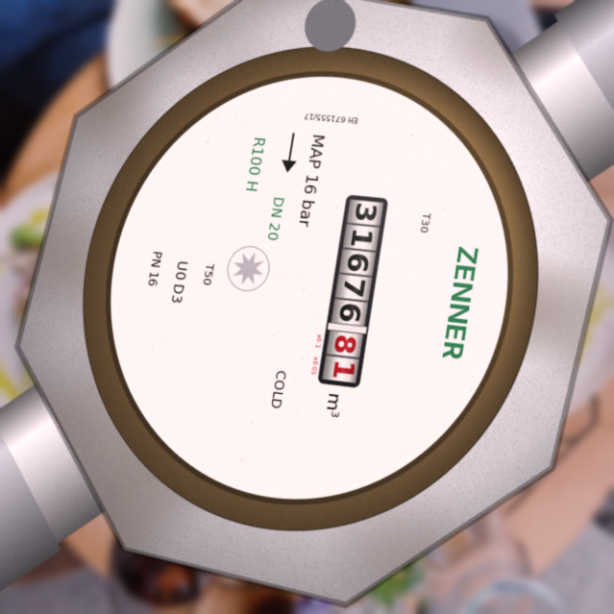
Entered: 31676.81; m³
